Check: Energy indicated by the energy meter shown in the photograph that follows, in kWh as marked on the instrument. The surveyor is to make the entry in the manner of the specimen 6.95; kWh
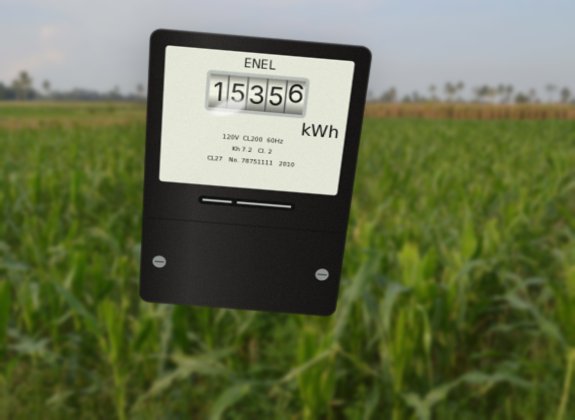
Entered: 15356; kWh
